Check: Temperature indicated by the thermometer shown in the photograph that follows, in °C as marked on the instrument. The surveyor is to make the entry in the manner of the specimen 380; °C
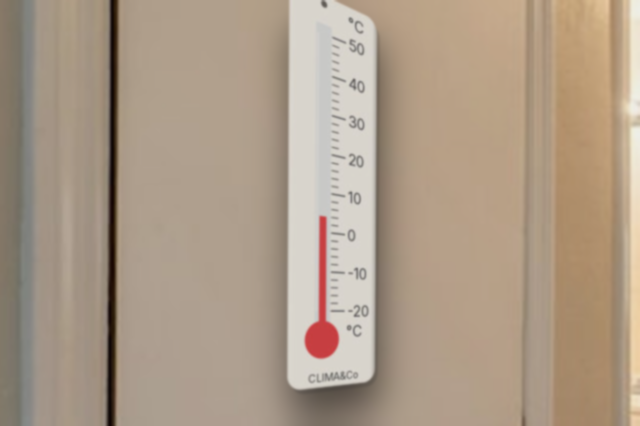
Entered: 4; °C
